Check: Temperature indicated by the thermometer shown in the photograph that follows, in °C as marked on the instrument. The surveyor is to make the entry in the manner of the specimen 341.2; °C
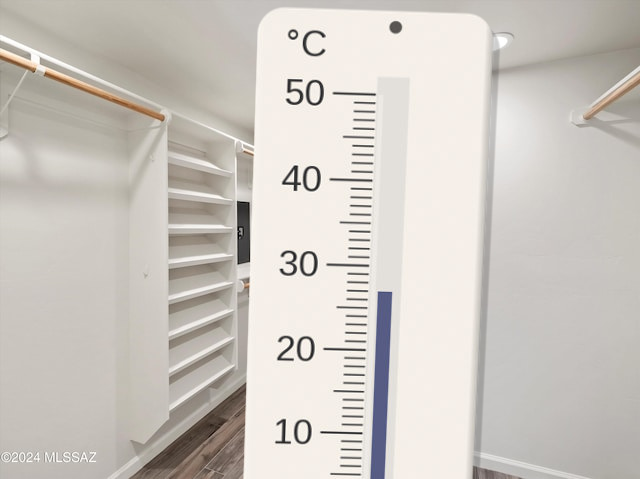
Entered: 27; °C
